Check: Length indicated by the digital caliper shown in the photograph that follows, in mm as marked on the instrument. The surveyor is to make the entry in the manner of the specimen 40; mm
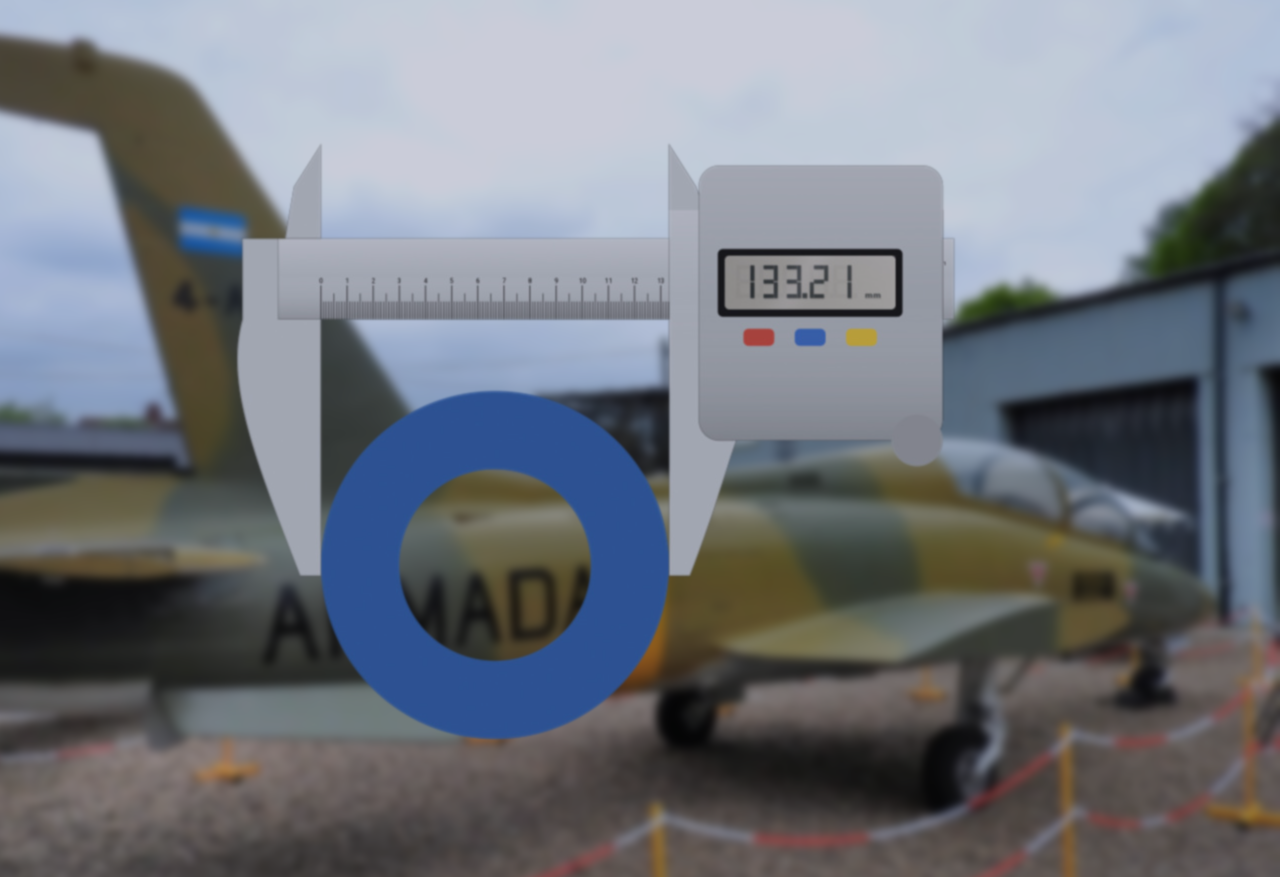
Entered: 133.21; mm
